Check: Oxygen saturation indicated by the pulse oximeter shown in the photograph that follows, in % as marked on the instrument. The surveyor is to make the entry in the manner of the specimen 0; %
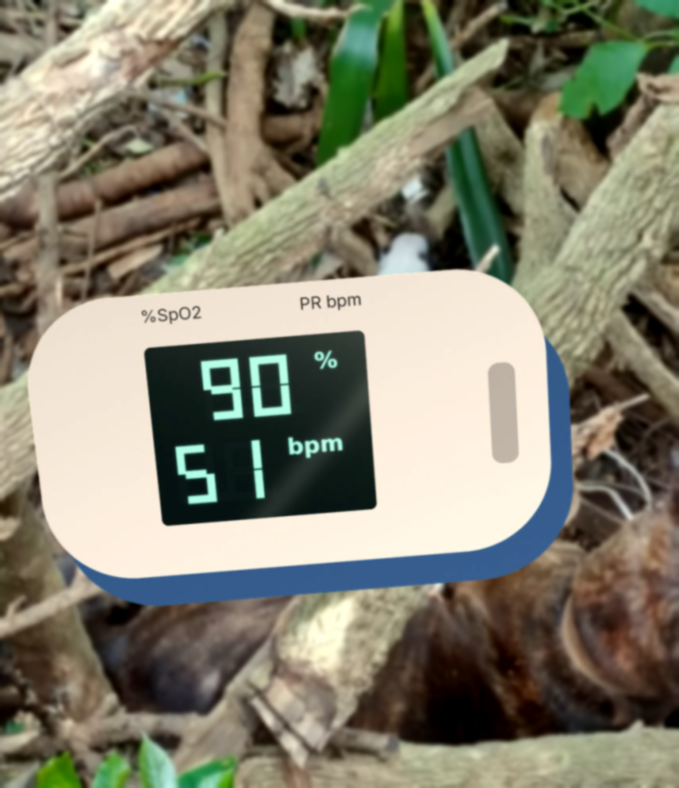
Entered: 90; %
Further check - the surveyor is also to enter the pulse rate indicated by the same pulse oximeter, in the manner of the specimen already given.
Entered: 51; bpm
